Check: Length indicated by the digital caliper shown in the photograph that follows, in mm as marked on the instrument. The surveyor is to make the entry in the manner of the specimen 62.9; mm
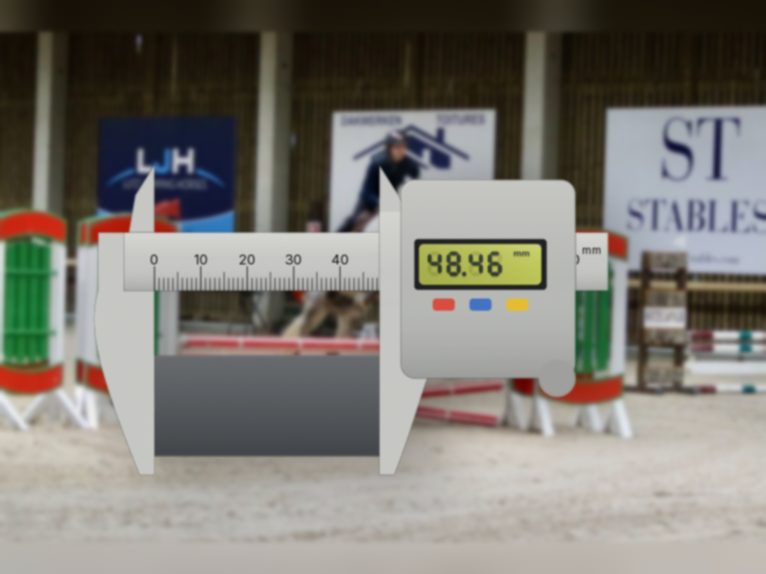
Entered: 48.46; mm
